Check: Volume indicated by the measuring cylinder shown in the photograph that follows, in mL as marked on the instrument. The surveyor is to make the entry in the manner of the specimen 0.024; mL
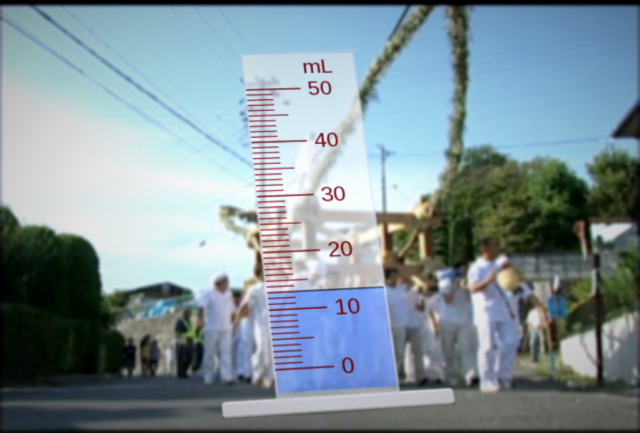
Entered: 13; mL
